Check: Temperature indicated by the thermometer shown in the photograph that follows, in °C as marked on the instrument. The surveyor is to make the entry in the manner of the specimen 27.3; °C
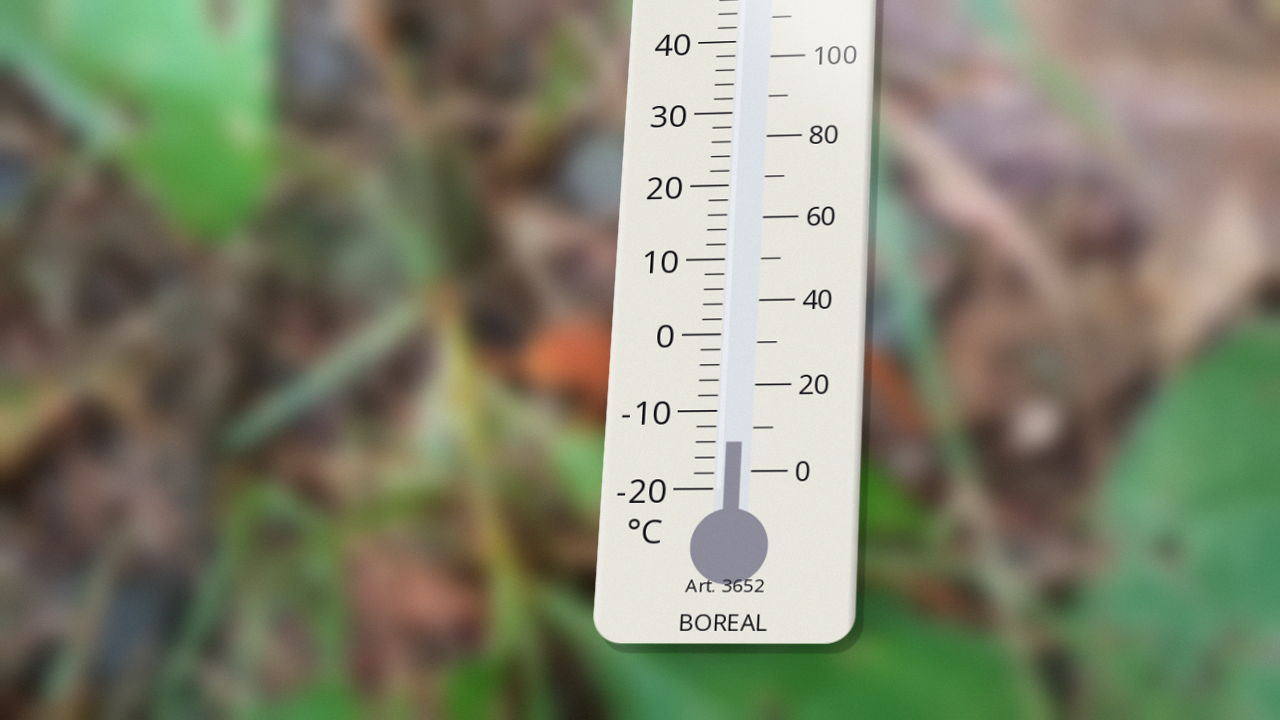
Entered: -14; °C
